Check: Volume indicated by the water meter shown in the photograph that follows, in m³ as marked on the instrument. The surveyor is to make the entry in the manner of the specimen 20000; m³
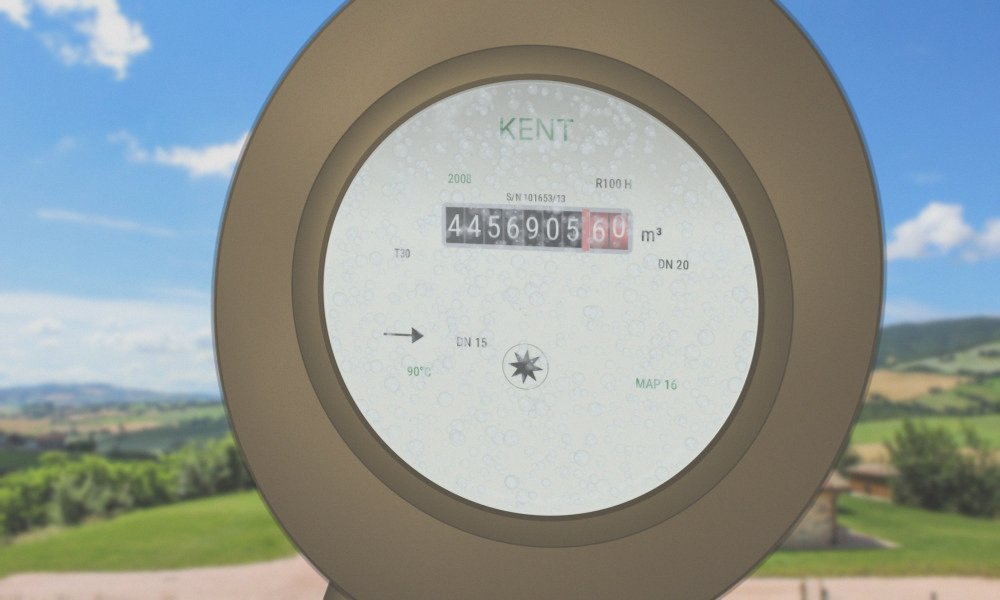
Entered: 4456905.60; m³
